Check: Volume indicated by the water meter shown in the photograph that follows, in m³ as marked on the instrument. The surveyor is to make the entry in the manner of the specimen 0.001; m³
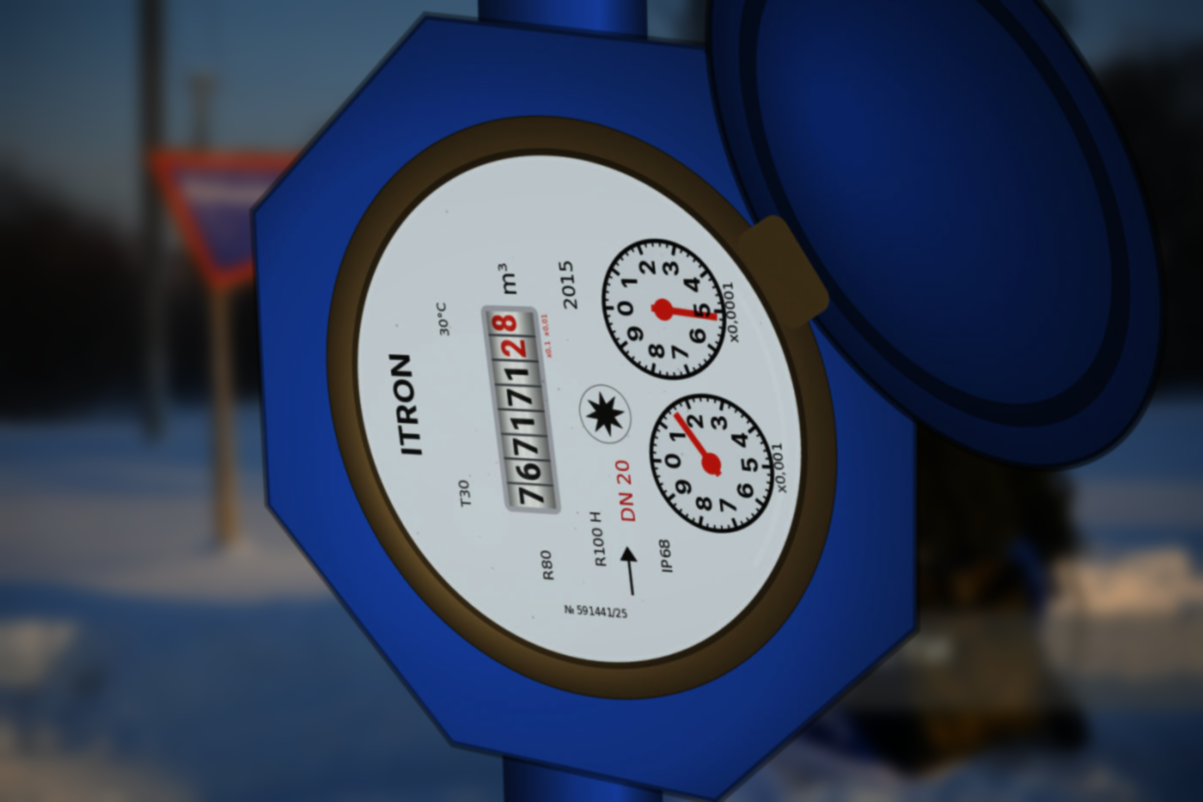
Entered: 767171.2815; m³
